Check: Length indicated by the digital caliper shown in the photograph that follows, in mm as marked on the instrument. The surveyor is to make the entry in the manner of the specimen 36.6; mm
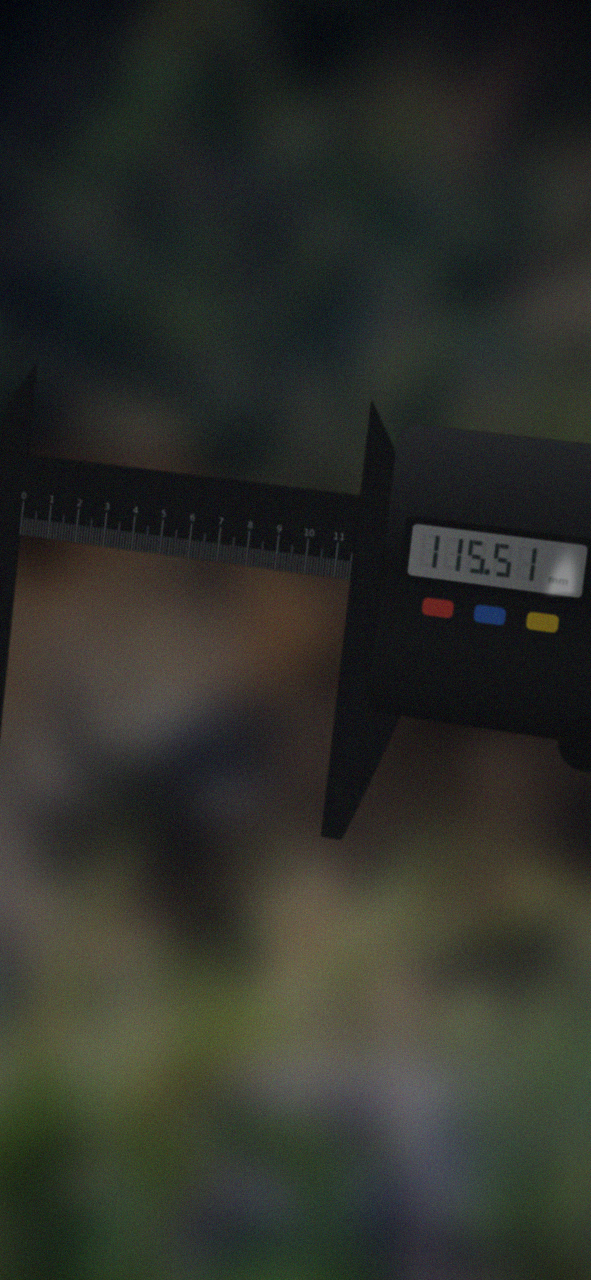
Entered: 115.51; mm
